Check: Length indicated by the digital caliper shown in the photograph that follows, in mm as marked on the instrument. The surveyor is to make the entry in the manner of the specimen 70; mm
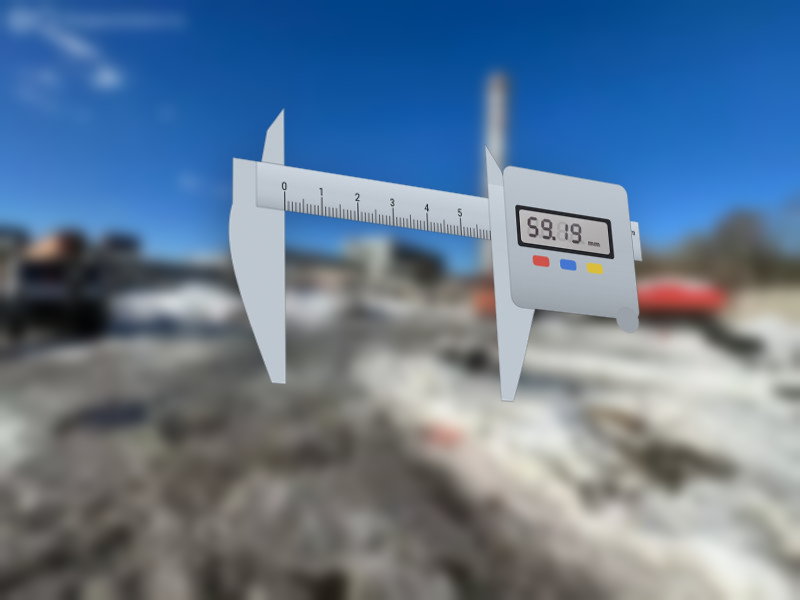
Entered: 59.19; mm
